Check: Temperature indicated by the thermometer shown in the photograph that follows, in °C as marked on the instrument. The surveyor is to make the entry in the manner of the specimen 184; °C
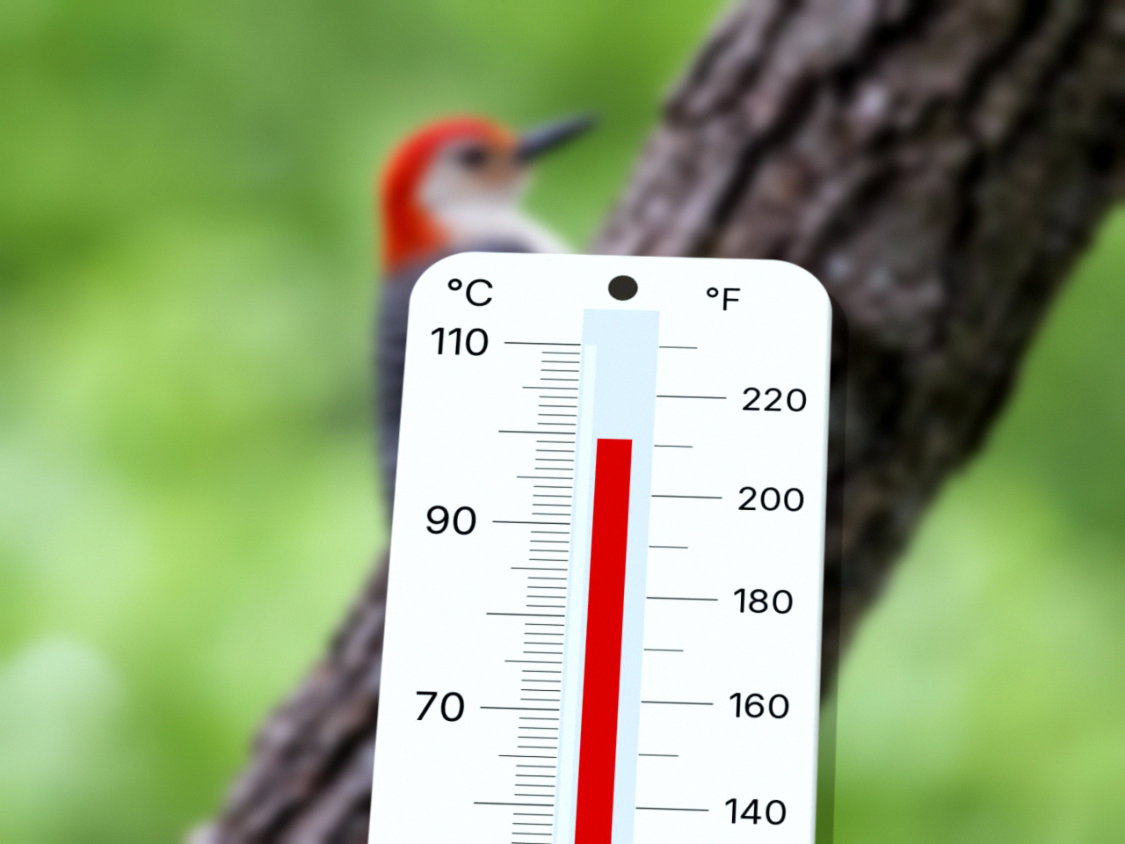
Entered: 99.5; °C
